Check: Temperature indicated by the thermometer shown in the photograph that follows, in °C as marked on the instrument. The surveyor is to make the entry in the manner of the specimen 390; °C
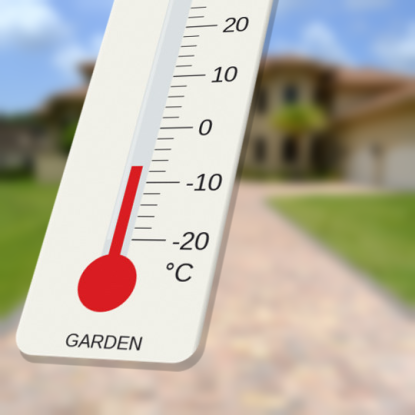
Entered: -7; °C
